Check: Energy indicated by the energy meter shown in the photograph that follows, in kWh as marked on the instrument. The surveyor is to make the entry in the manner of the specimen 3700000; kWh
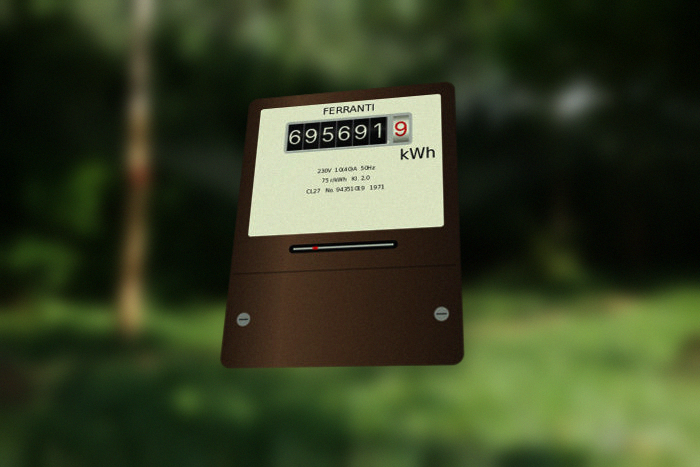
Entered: 695691.9; kWh
